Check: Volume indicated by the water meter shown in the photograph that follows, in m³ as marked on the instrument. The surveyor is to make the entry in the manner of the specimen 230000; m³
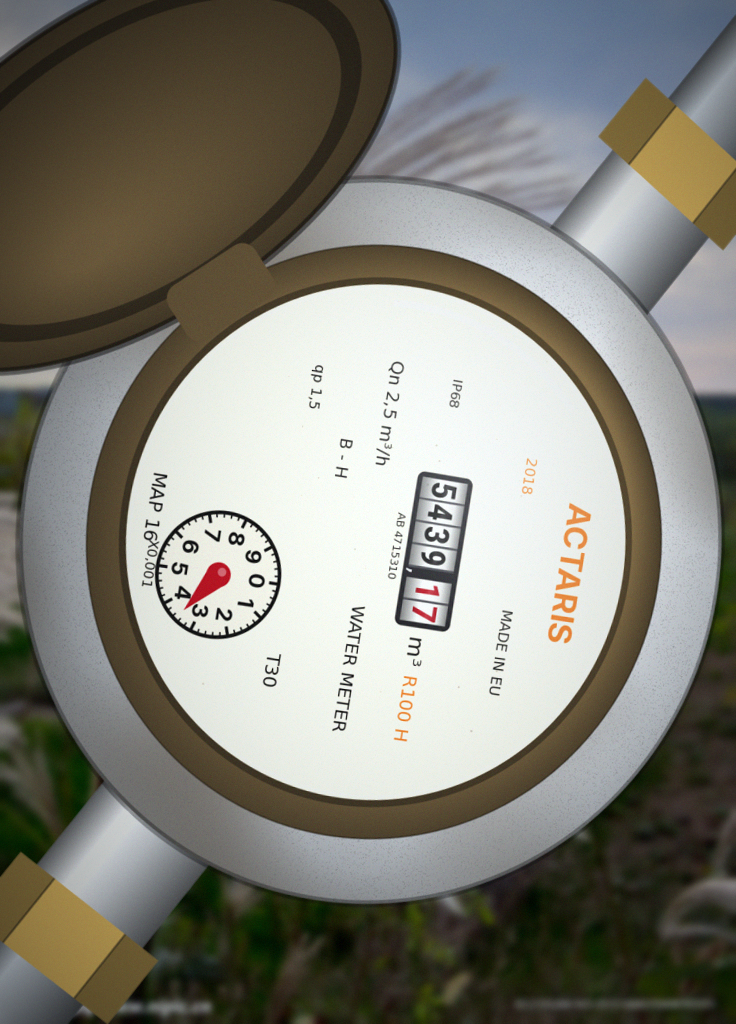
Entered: 5439.173; m³
